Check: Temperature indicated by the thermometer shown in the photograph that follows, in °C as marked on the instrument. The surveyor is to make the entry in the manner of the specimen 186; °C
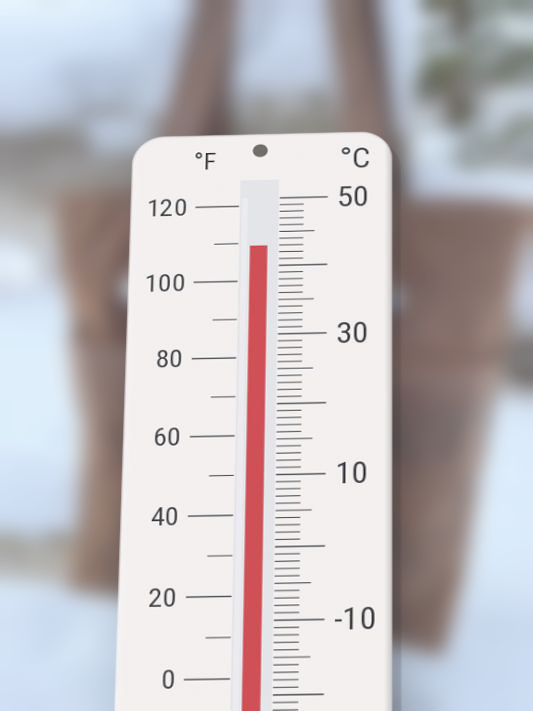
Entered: 43; °C
